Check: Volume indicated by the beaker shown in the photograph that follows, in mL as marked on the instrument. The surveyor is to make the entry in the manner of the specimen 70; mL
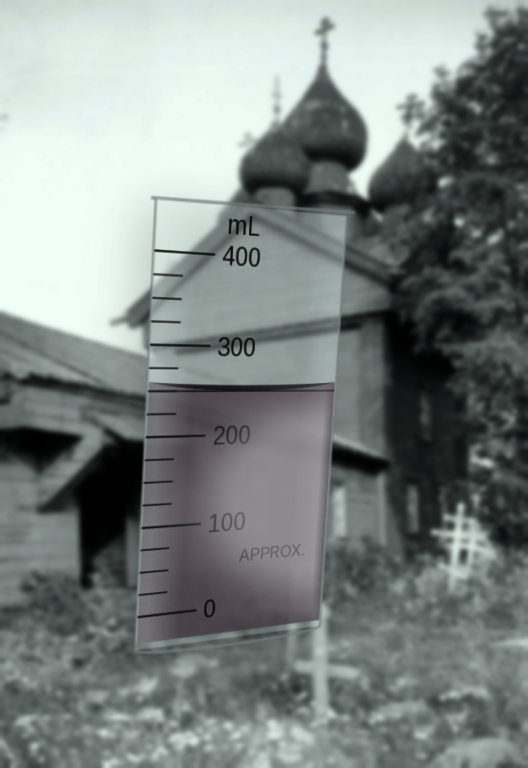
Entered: 250; mL
